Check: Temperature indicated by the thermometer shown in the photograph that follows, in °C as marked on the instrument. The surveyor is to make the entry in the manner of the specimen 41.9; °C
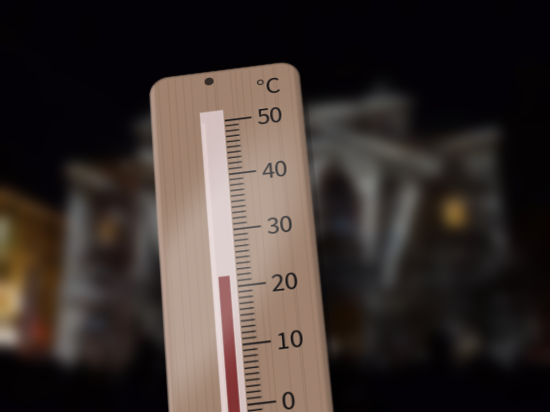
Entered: 22; °C
